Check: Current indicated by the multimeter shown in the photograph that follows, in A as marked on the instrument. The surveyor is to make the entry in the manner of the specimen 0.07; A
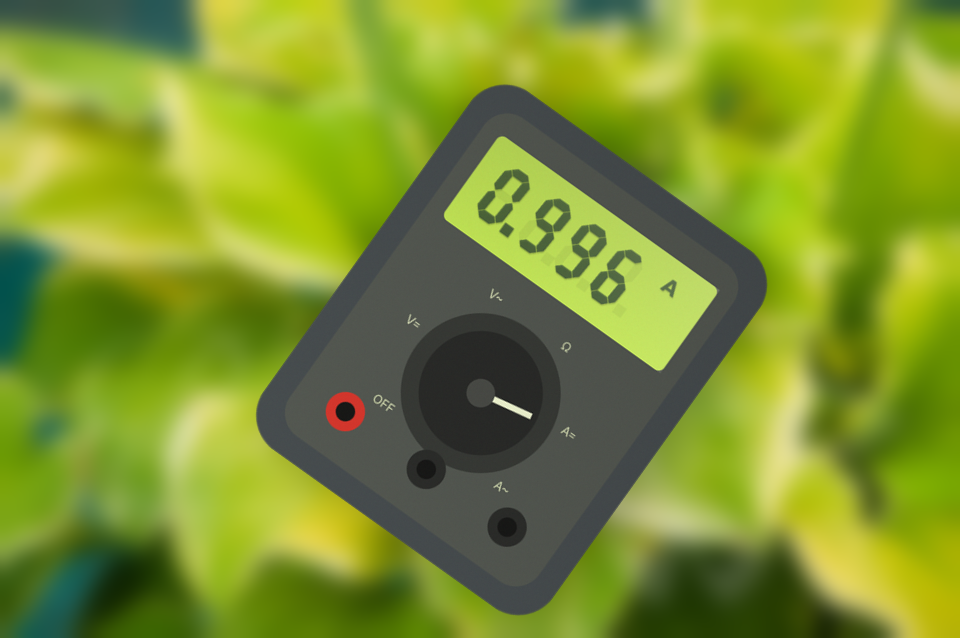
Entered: 0.996; A
